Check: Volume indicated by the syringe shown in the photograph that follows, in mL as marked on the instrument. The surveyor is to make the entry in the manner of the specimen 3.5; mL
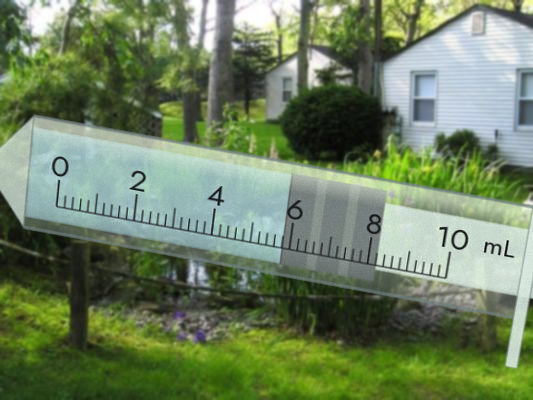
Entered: 5.8; mL
